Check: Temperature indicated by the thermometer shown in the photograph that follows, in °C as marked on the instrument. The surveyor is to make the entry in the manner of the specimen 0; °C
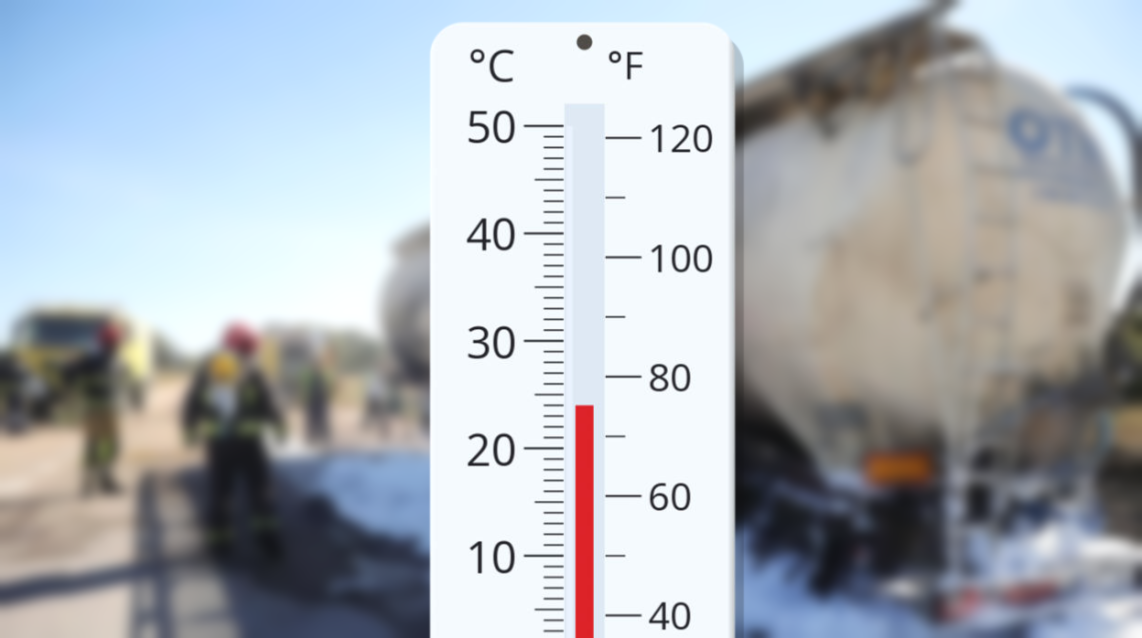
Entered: 24; °C
